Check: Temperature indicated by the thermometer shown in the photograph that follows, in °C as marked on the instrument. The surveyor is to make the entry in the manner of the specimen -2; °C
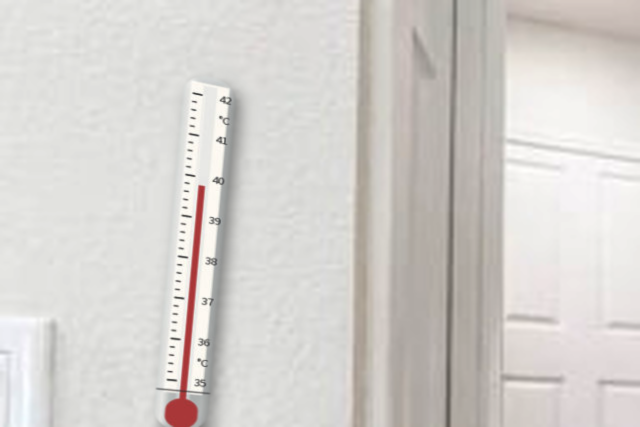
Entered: 39.8; °C
